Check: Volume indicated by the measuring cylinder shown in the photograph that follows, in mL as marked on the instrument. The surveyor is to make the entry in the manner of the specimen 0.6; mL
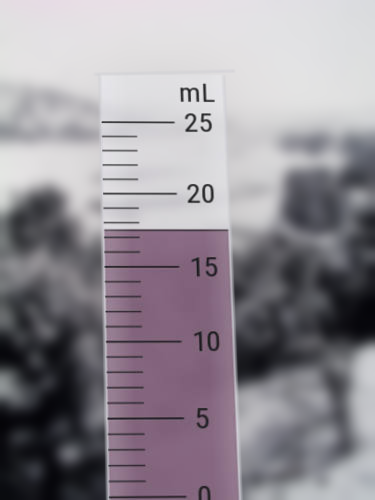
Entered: 17.5; mL
